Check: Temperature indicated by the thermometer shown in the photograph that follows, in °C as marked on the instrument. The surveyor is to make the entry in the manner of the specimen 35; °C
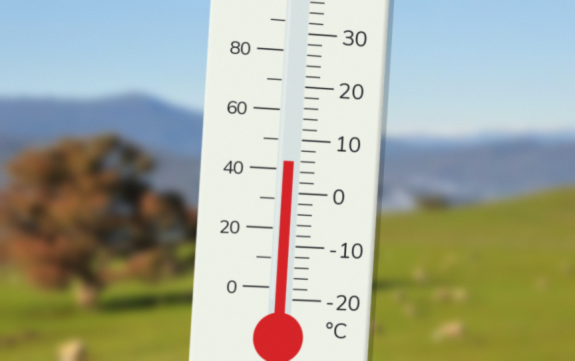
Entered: 6; °C
